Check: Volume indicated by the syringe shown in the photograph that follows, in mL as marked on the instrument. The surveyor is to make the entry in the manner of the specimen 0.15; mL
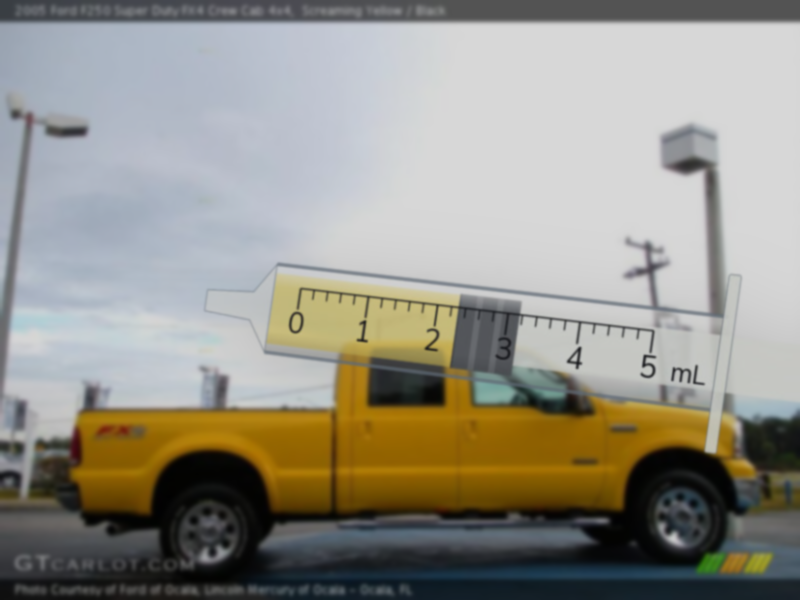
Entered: 2.3; mL
